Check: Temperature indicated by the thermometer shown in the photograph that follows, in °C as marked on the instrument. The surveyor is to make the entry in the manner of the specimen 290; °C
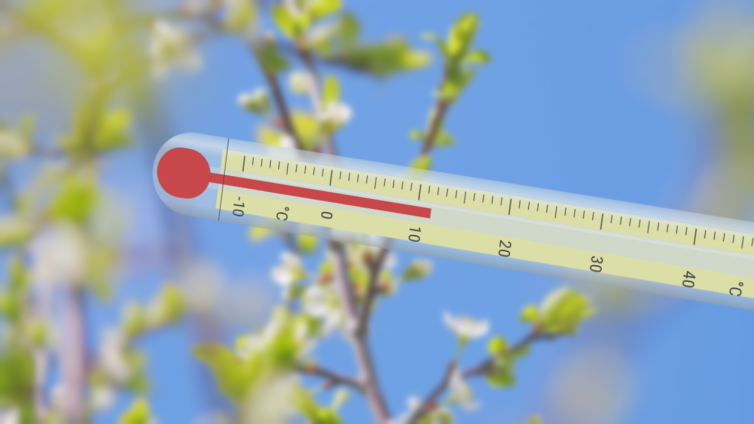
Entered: 11.5; °C
